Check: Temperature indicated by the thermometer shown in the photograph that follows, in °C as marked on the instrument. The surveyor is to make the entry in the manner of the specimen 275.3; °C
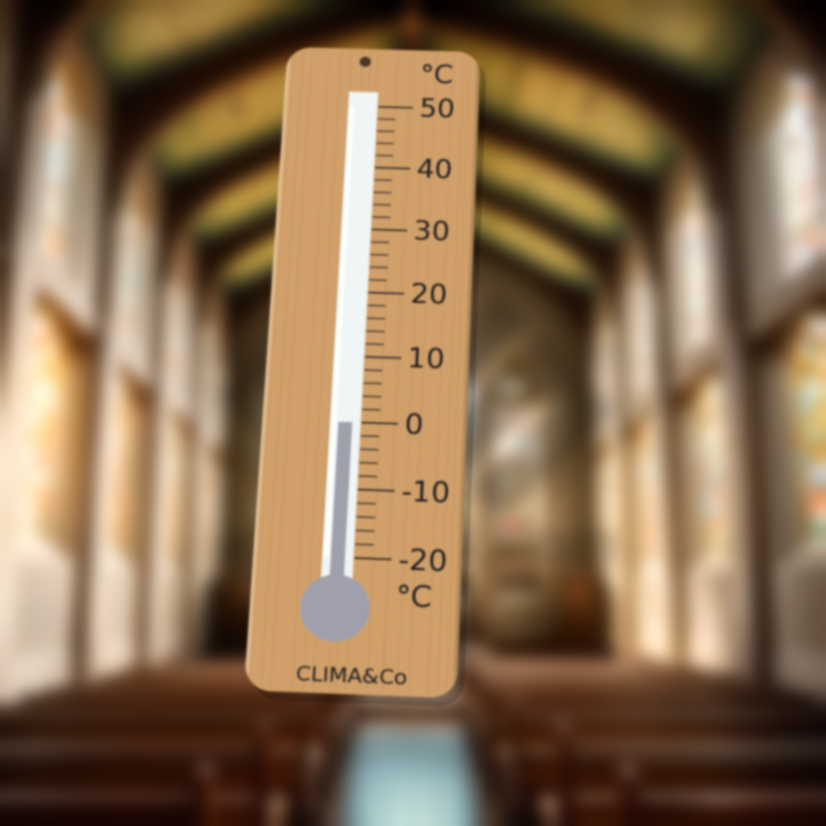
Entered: 0; °C
